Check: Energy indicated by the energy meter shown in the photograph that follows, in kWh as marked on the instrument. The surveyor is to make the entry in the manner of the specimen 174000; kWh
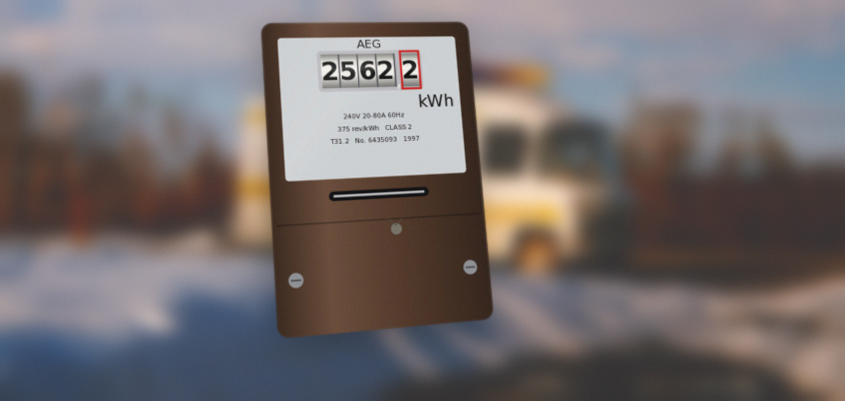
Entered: 2562.2; kWh
